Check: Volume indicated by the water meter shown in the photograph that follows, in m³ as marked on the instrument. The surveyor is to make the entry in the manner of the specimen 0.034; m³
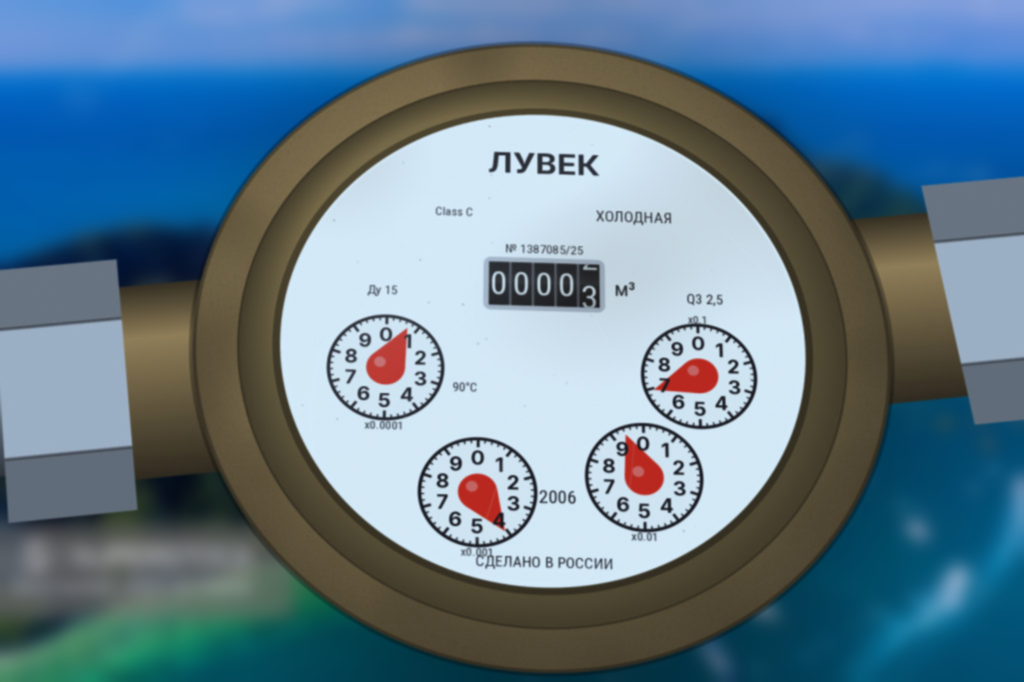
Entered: 2.6940; m³
